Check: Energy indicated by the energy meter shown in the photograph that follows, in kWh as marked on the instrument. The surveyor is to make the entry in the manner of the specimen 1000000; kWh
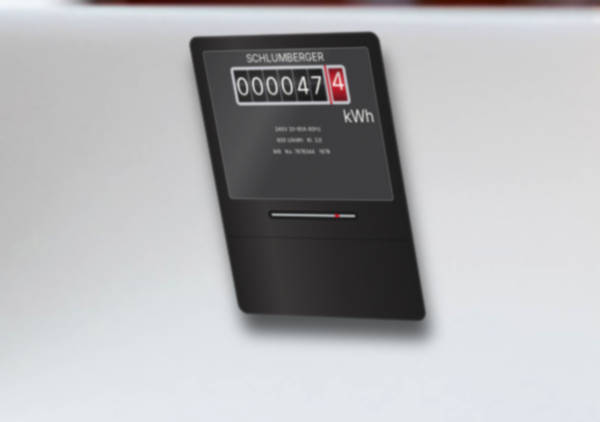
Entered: 47.4; kWh
